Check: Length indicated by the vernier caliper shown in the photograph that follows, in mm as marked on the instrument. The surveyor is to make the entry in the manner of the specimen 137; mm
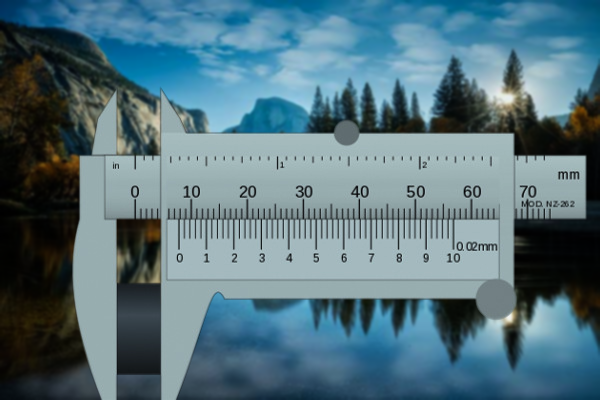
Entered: 7.8; mm
